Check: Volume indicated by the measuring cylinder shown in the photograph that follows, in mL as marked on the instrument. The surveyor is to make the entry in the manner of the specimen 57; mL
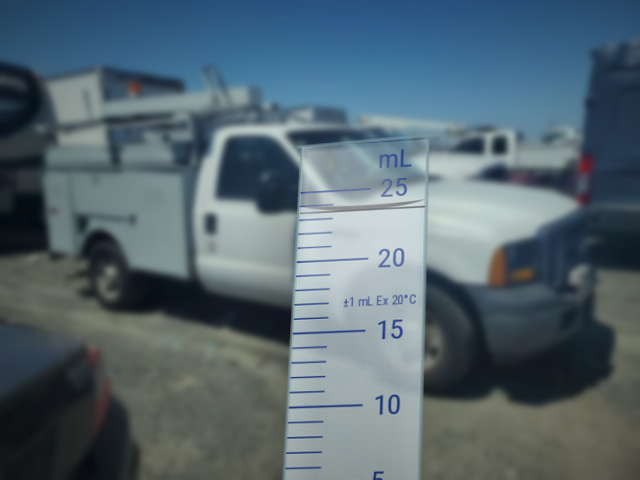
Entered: 23.5; mL
